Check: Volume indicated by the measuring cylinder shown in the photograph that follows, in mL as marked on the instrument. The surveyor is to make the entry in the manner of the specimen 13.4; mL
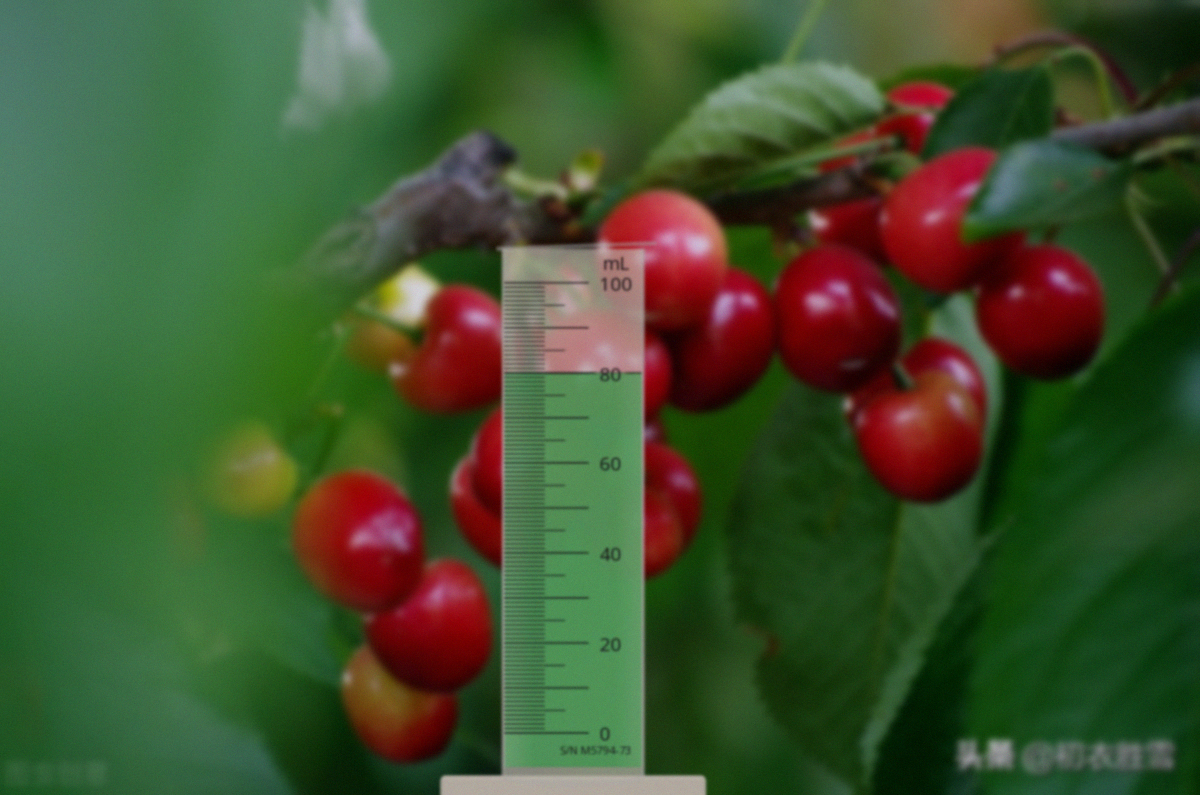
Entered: 80; mL
